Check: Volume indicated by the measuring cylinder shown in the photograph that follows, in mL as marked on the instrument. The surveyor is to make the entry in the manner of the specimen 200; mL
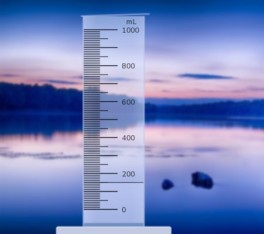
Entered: 150; mL
